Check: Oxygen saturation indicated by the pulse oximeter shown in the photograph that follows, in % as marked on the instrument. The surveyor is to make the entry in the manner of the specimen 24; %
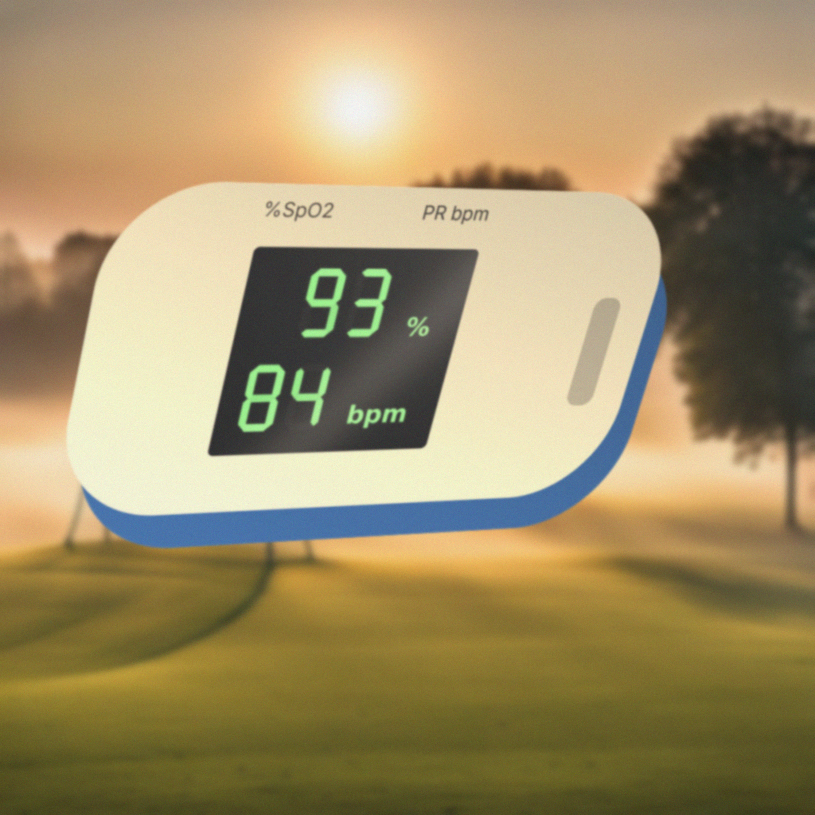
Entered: 93; %
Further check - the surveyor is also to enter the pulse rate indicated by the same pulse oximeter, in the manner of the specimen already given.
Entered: 84; bpm
